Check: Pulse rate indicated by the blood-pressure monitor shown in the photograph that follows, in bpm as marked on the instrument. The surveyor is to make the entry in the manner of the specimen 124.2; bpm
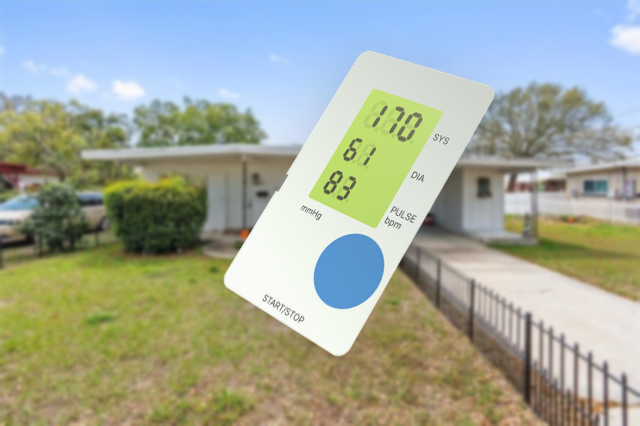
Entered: 83; bpm
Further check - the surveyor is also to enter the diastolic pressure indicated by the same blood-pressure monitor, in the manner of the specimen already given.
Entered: 61; mmHg
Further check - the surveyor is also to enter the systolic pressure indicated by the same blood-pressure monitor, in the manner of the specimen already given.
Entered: 170; mmHg
